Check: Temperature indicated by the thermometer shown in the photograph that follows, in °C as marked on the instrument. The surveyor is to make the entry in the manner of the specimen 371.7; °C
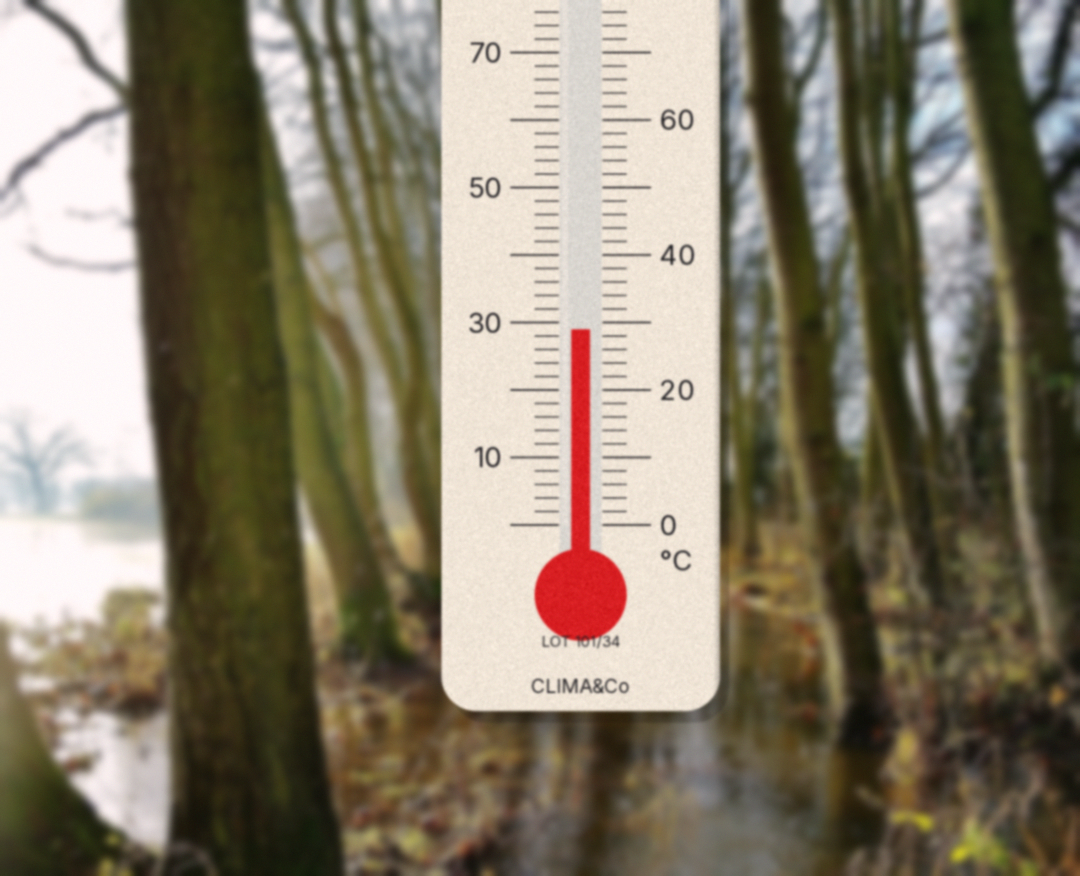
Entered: 29; °C
